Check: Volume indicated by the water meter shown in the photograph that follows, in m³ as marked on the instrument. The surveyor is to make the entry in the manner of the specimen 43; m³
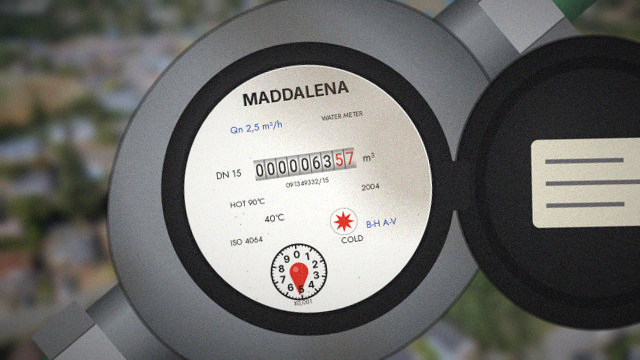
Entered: 63.575; m³
